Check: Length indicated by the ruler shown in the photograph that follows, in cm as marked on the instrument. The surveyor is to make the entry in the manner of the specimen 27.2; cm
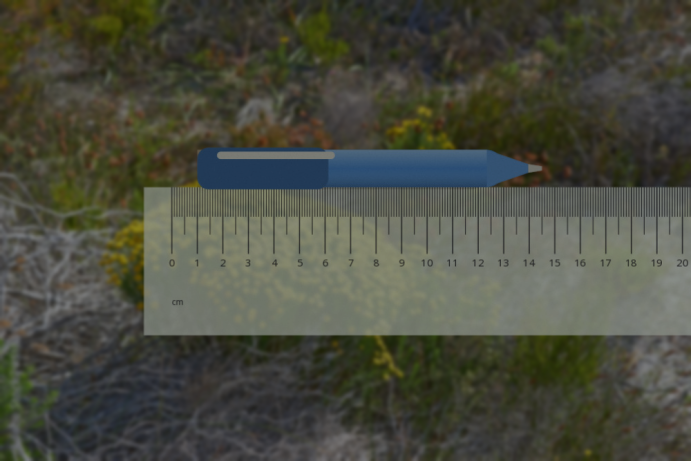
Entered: 13.5; cm
